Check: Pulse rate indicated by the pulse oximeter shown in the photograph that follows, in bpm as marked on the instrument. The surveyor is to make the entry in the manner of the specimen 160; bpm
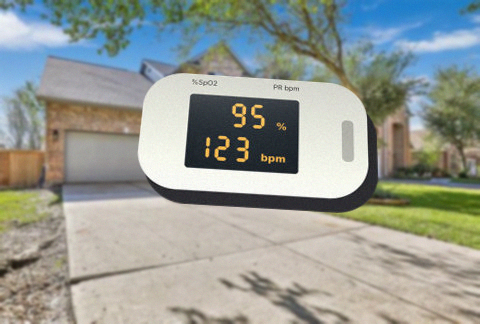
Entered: 123; bpm
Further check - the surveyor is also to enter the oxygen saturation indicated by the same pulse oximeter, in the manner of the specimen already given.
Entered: 95; %
